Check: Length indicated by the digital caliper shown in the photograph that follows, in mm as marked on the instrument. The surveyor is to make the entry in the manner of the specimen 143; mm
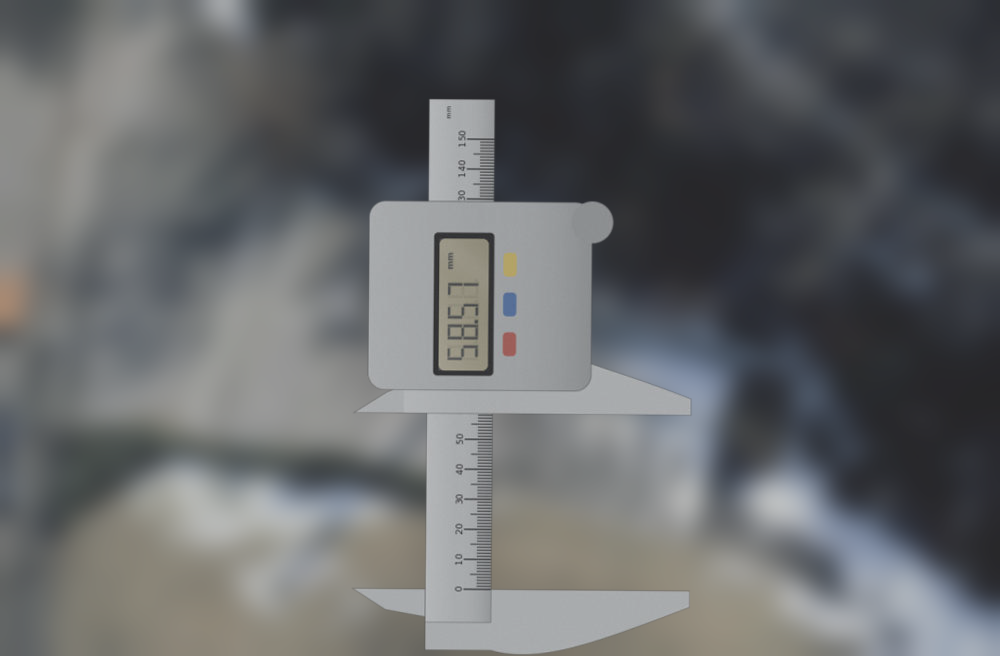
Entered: 58.57; mm
